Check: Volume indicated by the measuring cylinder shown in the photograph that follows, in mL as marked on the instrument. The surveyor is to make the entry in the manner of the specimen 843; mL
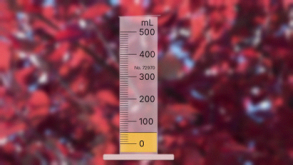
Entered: 50; mL
